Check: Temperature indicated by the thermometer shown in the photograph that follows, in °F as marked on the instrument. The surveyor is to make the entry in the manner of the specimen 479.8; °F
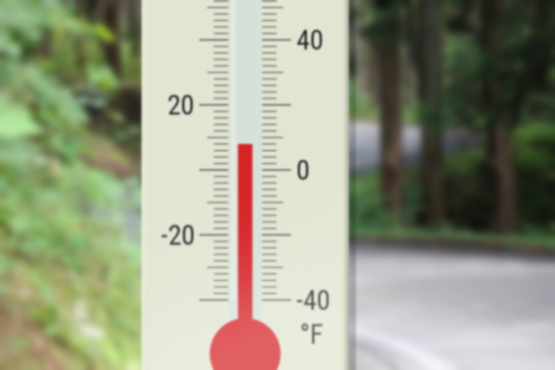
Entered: 8; °F
